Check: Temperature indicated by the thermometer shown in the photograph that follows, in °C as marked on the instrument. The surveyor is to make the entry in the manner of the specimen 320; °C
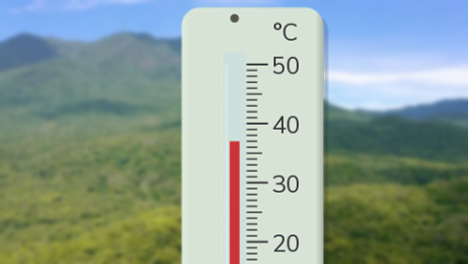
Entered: 37; °C
